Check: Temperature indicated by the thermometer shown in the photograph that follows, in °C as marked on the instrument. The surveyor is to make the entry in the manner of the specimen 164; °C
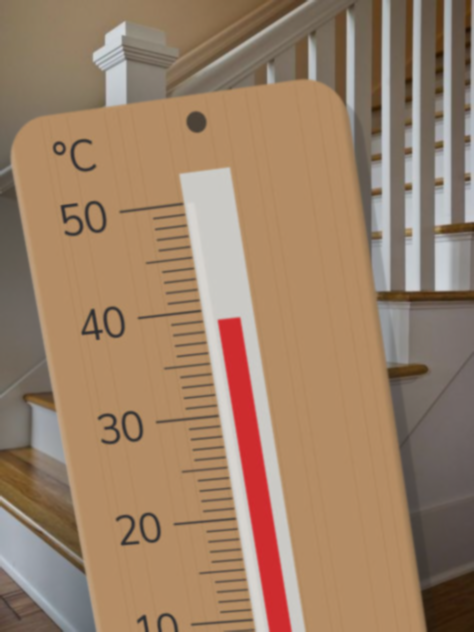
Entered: 39; °C
